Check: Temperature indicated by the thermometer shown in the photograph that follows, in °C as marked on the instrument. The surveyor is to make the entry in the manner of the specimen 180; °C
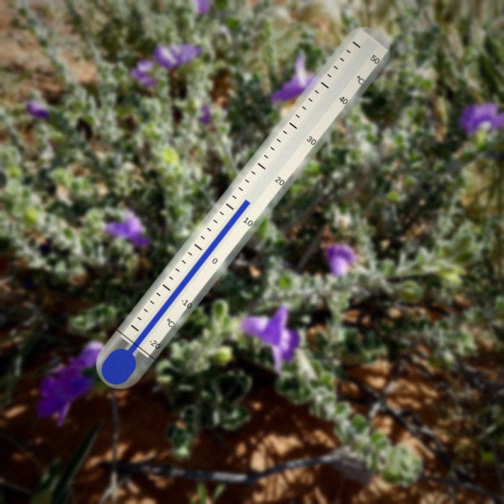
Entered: 13; °C
